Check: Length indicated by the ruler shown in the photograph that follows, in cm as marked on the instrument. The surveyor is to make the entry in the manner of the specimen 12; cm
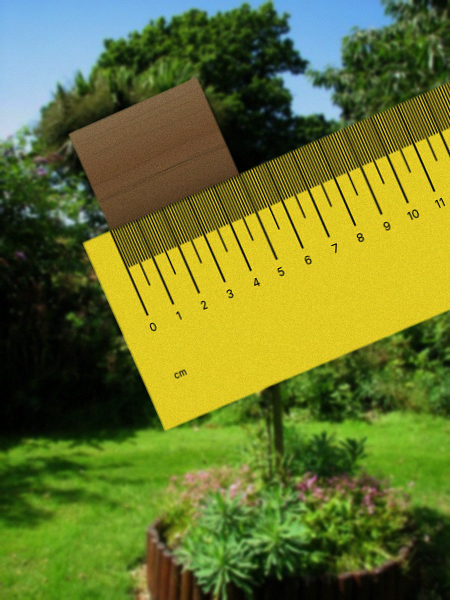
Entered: 5; cm
